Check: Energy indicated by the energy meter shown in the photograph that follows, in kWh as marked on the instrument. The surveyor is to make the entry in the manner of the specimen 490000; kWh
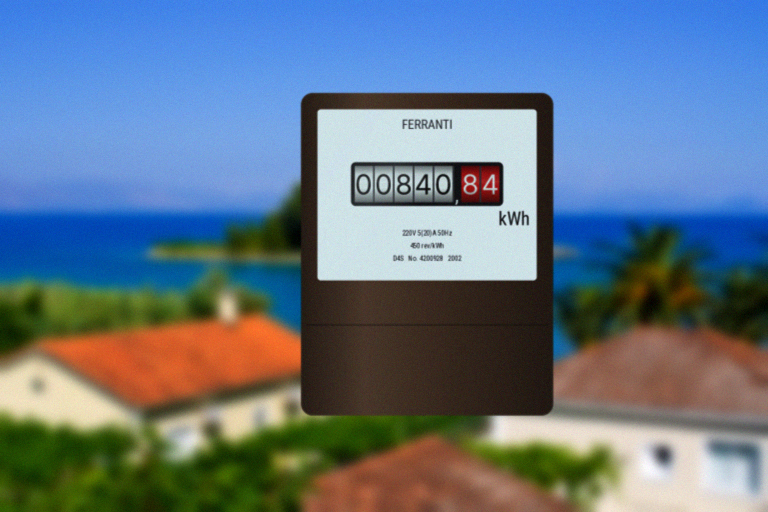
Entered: 840.84; kWh
